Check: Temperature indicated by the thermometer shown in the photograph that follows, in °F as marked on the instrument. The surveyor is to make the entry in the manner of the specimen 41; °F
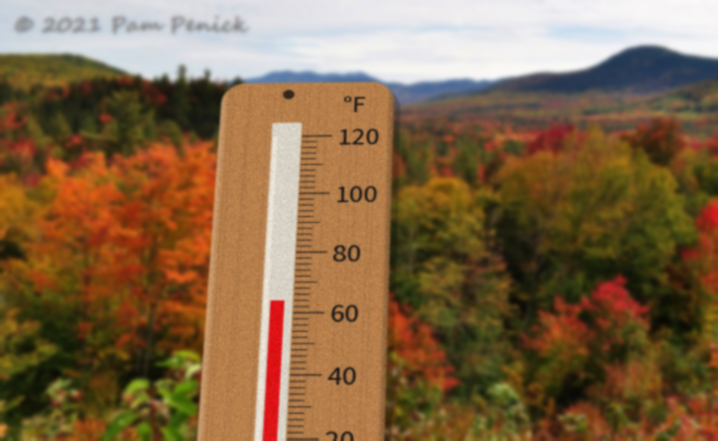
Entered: 64; °F
